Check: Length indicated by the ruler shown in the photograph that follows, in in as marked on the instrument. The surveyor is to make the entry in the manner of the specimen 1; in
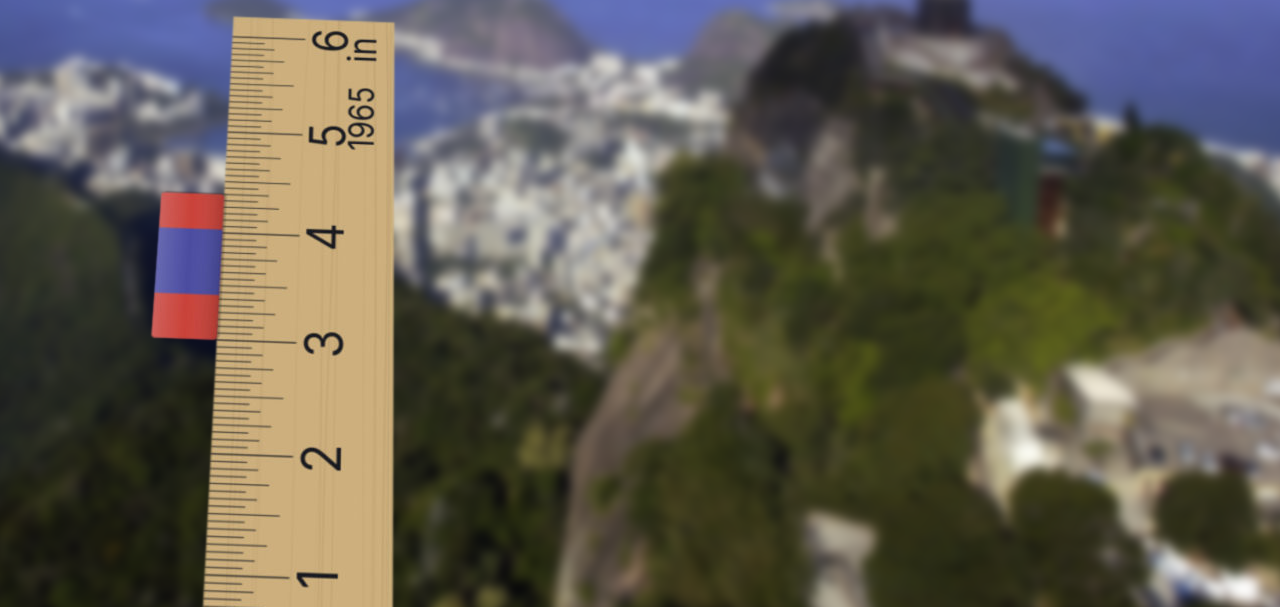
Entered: 1.375; in
